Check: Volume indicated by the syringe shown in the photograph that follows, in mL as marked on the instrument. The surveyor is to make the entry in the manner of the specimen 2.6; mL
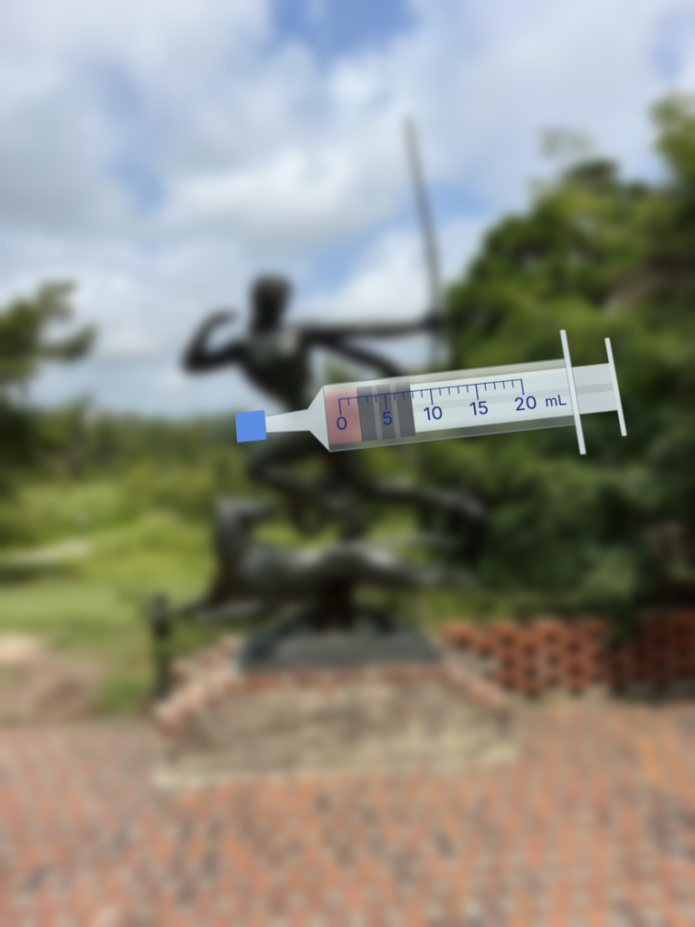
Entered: 2; mL
